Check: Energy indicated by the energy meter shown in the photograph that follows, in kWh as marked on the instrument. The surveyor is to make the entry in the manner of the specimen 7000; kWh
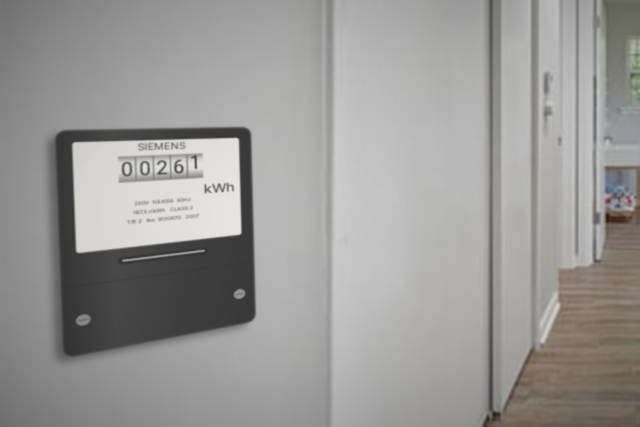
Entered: 261; kWh
